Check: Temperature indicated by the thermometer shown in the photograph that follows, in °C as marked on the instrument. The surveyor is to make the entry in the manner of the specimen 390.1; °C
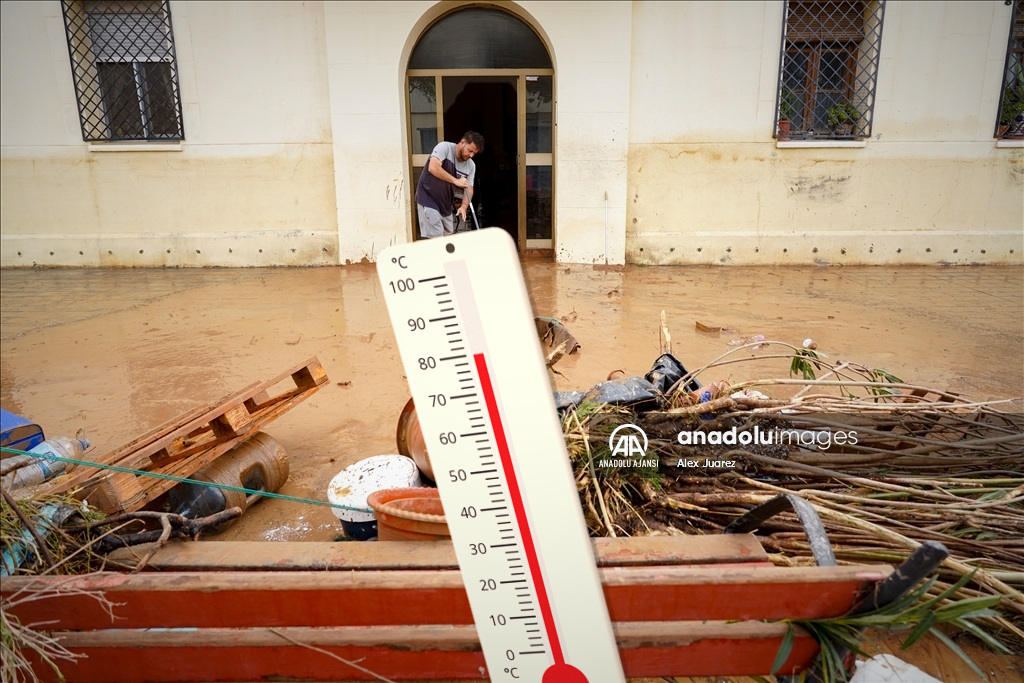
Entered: 80; °C
